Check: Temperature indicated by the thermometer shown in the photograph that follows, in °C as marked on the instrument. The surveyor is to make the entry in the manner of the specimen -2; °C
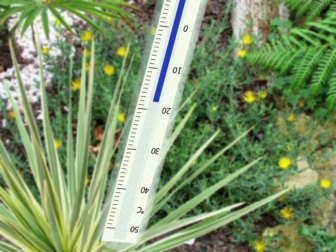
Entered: 18; °C
